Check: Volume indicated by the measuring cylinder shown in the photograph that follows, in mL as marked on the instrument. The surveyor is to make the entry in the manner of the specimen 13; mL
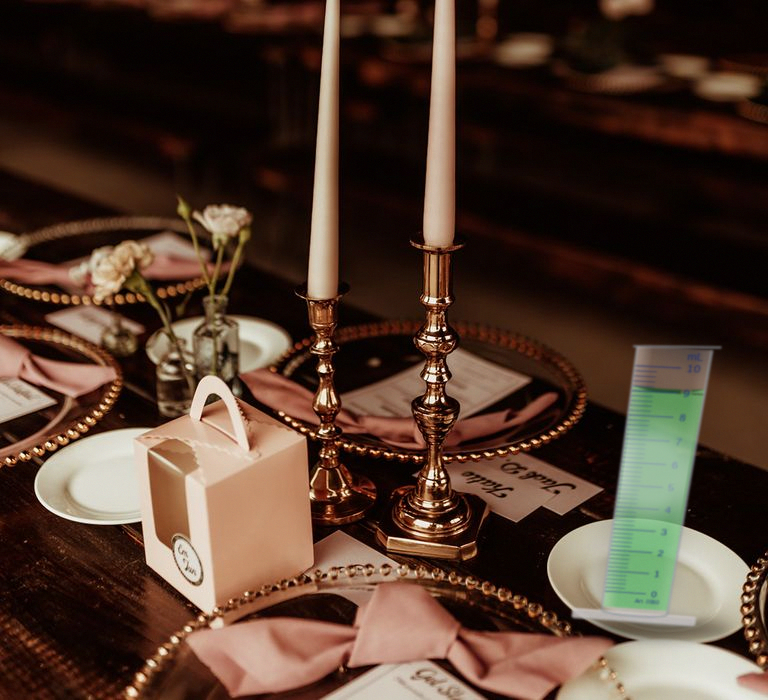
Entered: 9; mL
